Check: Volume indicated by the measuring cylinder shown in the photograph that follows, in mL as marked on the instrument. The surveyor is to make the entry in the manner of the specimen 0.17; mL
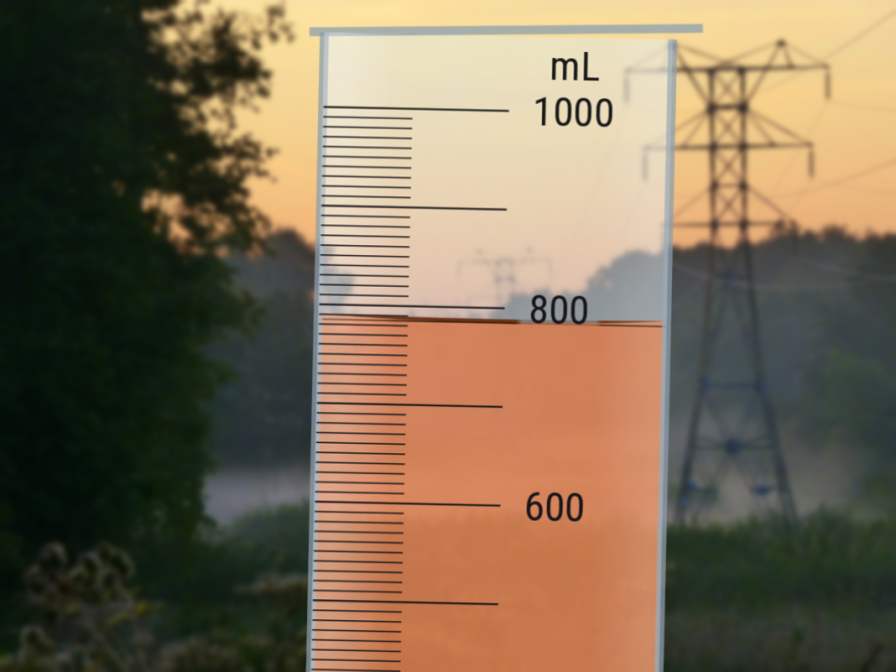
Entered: 785; mL
